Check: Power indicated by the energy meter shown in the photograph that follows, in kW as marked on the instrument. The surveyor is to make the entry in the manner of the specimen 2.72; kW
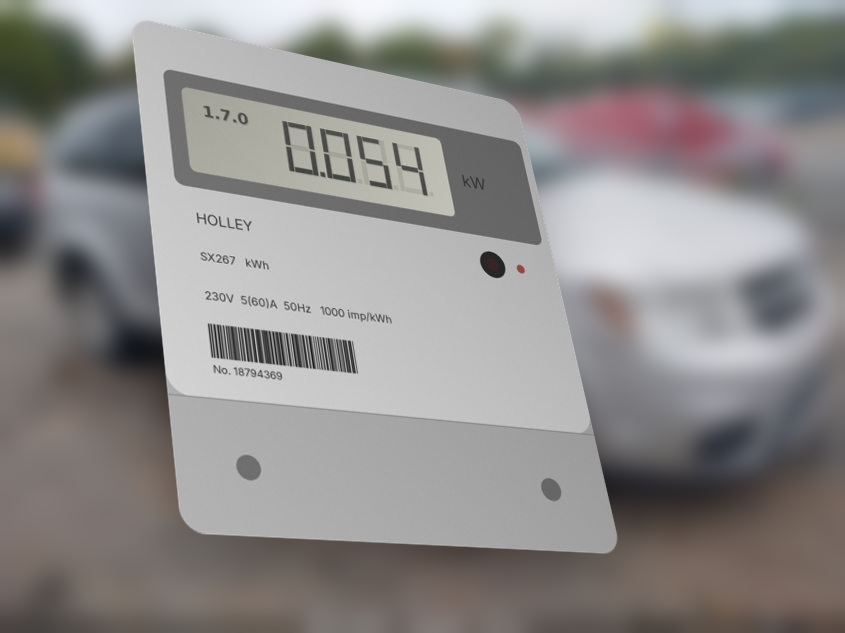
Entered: 0.054; kW
